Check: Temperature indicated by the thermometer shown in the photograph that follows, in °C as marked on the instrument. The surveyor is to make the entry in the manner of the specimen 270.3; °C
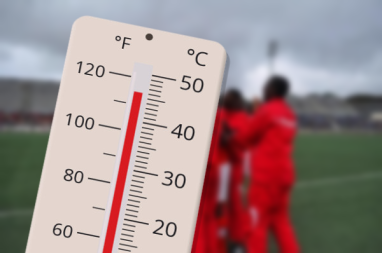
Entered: 46; °C
